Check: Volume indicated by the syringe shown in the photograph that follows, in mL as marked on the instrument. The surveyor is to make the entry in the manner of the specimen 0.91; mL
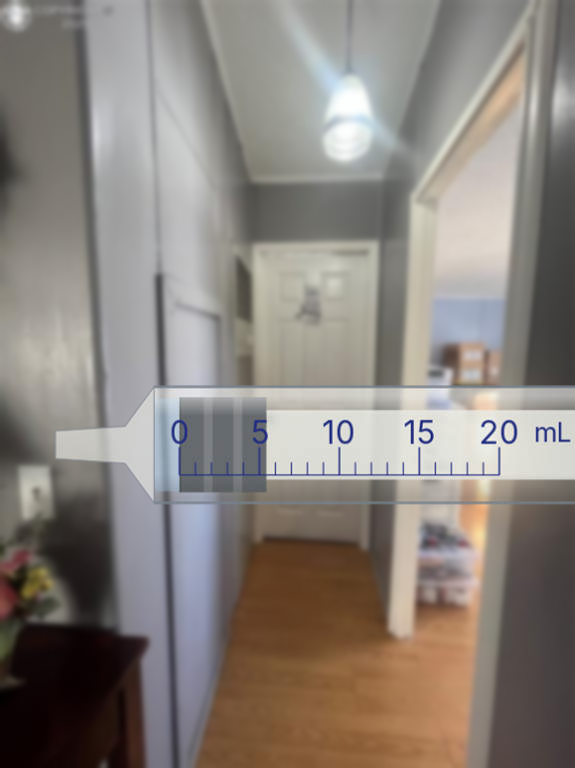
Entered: 0; mL
